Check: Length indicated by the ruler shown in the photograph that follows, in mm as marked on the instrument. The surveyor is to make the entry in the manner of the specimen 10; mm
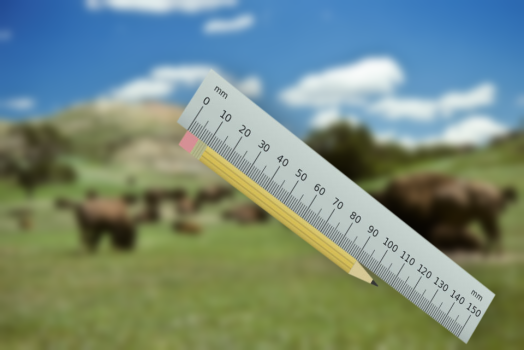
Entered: 105; mm
